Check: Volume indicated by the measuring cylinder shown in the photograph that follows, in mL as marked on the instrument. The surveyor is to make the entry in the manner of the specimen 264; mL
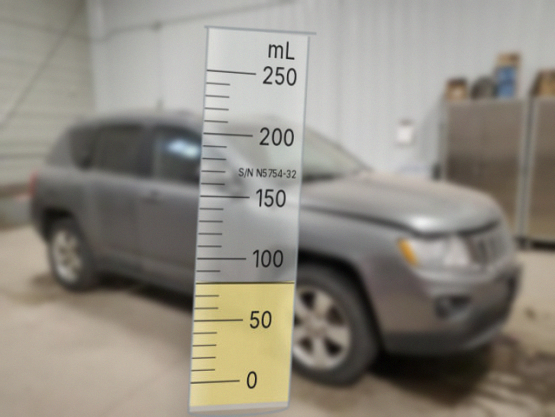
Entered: 80; mL
